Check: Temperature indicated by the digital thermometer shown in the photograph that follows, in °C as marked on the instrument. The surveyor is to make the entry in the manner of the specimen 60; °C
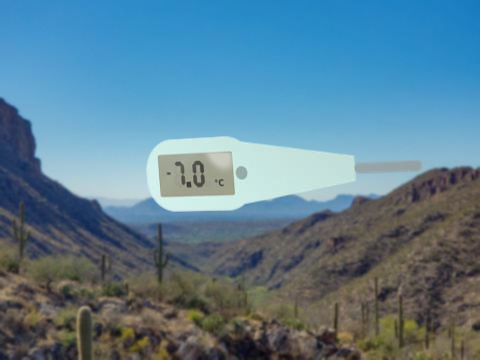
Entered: -7.0; °C
